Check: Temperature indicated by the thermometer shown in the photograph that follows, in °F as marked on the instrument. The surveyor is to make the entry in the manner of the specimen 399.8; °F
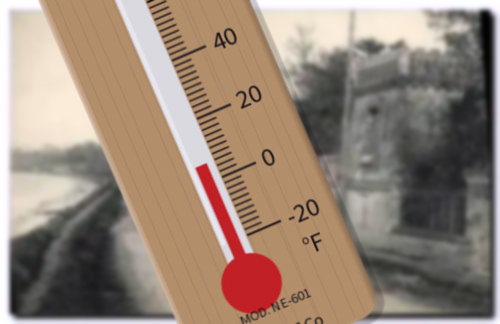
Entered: 6; °F
